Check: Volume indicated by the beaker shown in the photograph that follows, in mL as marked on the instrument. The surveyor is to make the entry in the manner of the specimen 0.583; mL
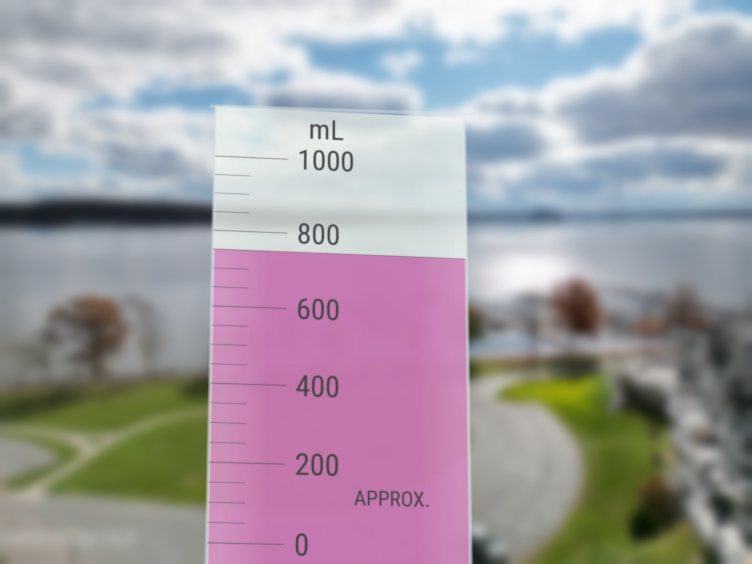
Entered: 750; mL
